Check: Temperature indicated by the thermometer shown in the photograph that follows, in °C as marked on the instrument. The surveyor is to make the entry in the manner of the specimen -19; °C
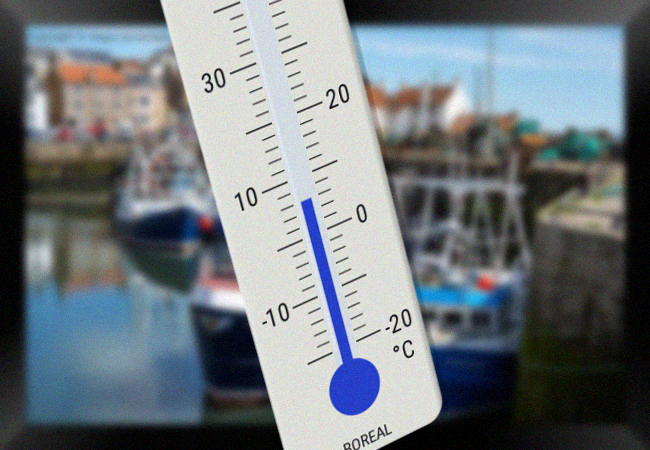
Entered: 6; °C
